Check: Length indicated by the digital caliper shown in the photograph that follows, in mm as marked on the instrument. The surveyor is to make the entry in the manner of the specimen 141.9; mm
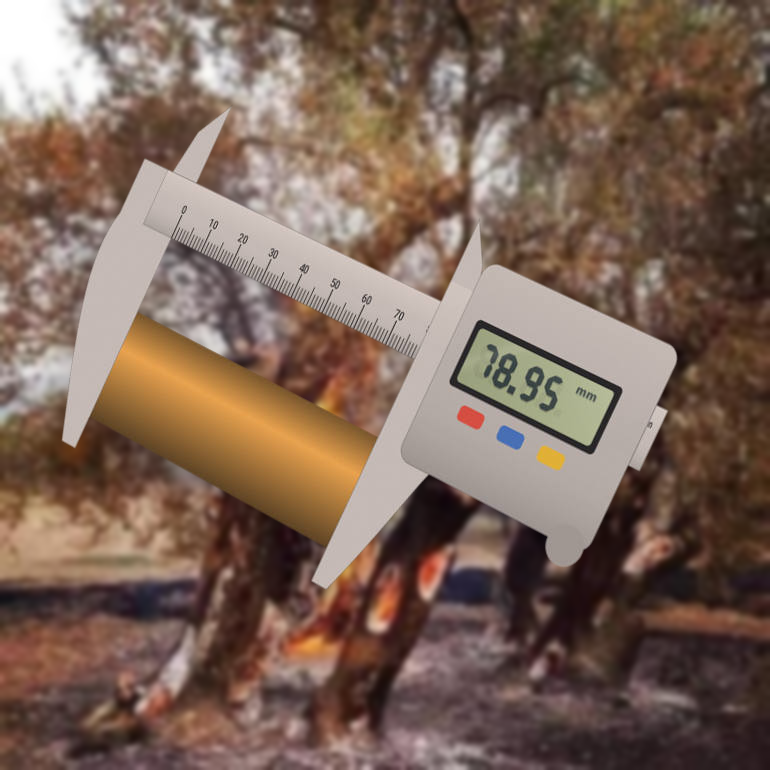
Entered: 78.95; mm
